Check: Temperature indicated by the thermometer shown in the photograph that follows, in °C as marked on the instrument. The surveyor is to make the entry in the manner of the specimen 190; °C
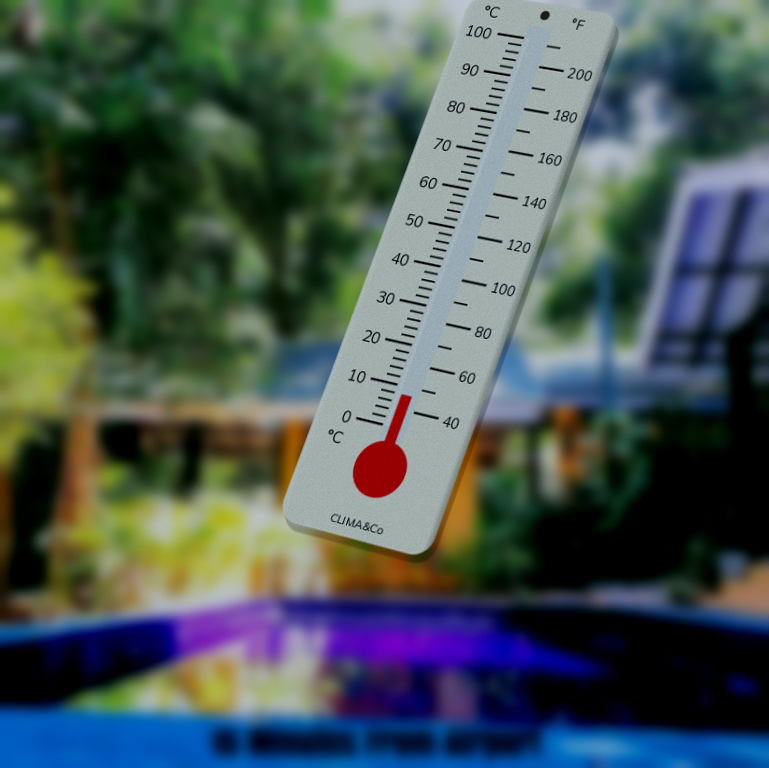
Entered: 8; °C
